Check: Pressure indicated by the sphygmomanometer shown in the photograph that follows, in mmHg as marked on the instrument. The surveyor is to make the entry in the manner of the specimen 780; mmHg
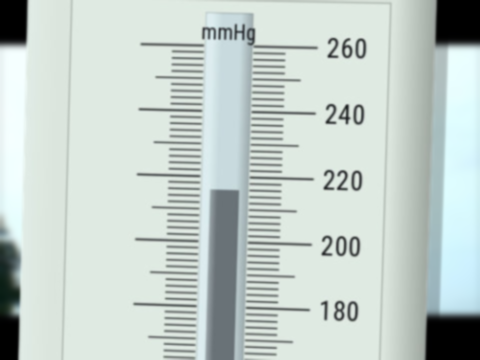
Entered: 216; mmHg
